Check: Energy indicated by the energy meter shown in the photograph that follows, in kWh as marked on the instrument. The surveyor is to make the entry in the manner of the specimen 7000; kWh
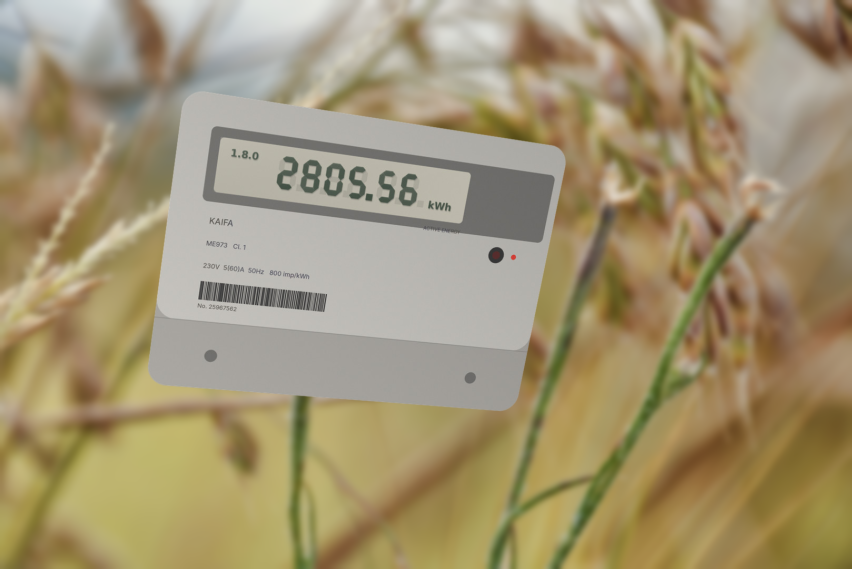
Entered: 2805.56; kWh
